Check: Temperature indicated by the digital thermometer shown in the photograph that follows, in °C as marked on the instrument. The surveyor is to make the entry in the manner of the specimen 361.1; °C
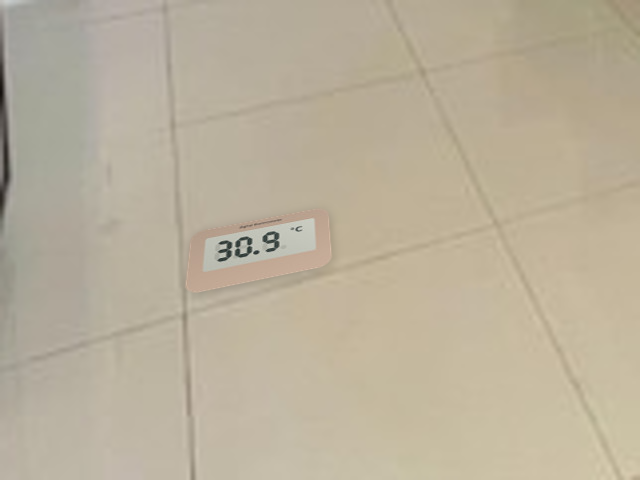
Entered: 30.9; °C
